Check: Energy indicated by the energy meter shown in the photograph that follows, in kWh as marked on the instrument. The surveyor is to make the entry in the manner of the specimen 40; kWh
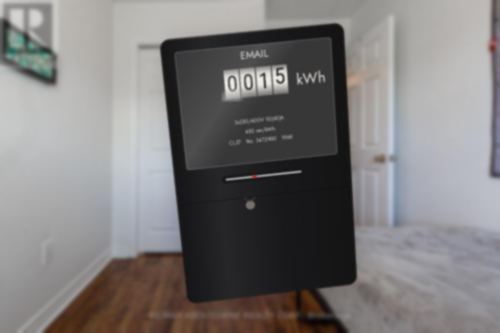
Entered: 15; kWh
